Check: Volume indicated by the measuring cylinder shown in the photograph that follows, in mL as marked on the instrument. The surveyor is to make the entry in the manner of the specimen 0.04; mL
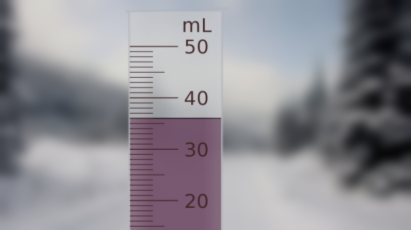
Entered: 36; mL
